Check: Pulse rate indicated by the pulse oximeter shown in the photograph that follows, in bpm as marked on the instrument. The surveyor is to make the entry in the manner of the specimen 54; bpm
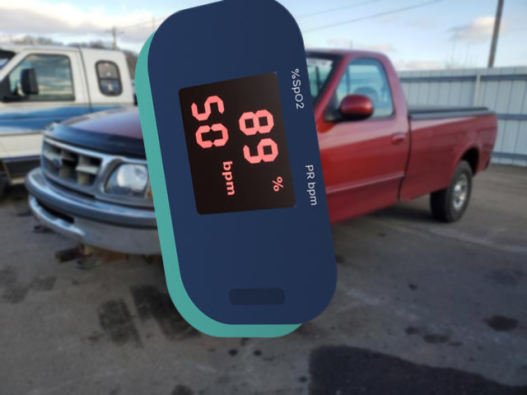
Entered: 50; bpm
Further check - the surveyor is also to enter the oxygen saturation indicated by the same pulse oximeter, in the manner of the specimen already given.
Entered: 89; %
